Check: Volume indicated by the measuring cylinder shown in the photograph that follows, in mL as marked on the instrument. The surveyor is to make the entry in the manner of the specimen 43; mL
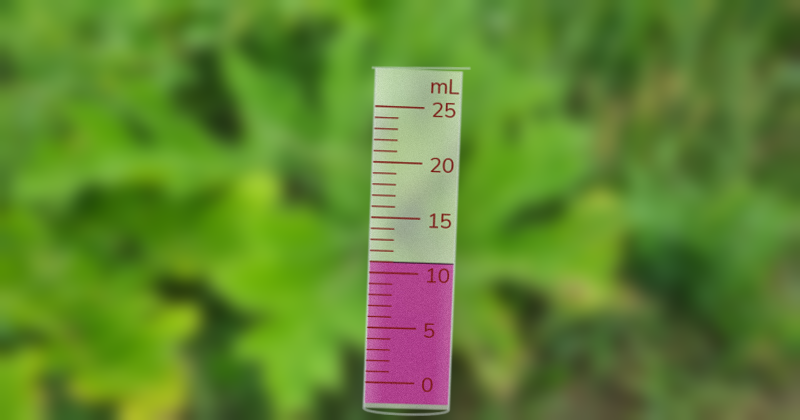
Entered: 11; mL
